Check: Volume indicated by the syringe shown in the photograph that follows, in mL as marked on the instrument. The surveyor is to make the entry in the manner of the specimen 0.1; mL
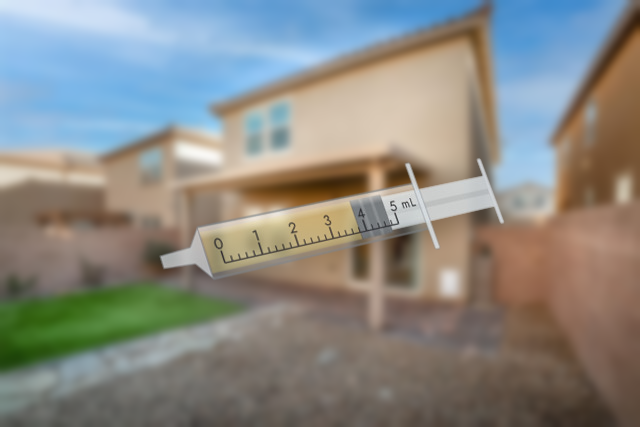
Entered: 3.8; mL
